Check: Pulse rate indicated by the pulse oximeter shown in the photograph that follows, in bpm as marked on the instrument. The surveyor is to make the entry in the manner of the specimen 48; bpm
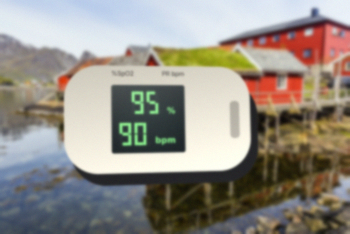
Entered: 90; bpm
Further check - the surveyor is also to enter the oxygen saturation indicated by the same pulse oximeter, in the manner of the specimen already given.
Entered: 95; %
